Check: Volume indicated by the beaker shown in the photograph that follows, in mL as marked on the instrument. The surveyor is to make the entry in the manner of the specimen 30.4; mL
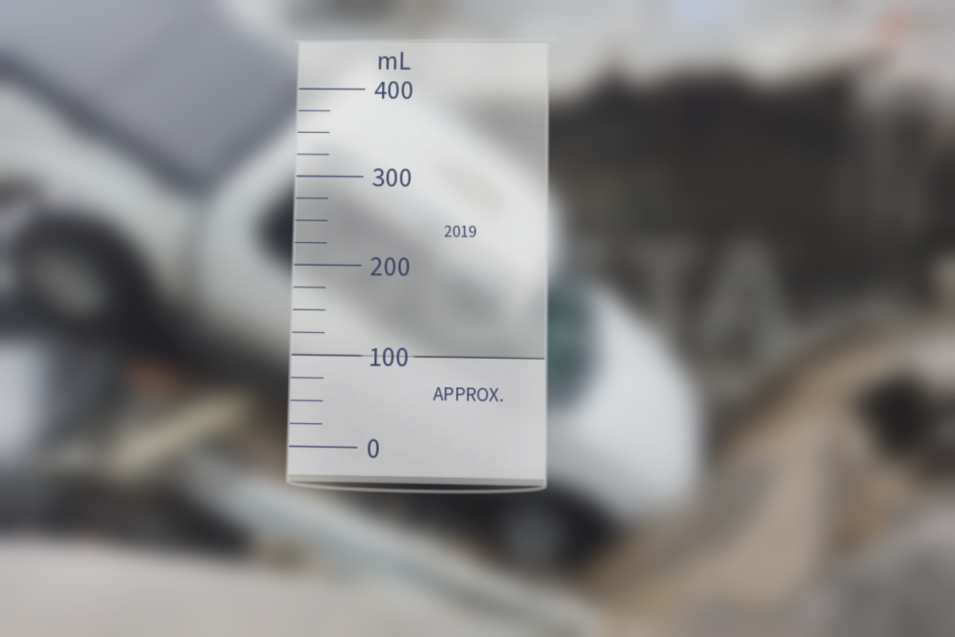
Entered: 100; mL
